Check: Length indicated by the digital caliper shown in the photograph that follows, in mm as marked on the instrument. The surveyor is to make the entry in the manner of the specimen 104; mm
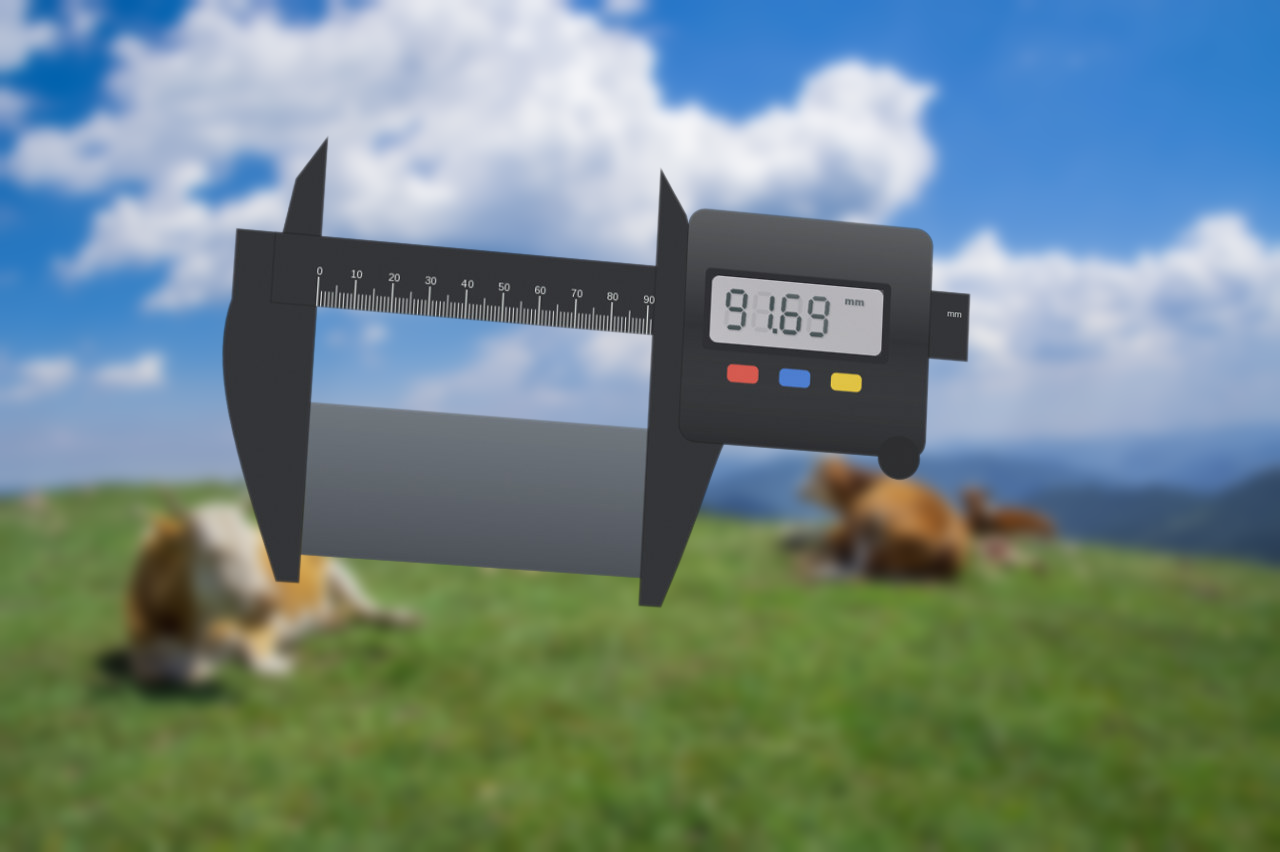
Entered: 91.69; mm
